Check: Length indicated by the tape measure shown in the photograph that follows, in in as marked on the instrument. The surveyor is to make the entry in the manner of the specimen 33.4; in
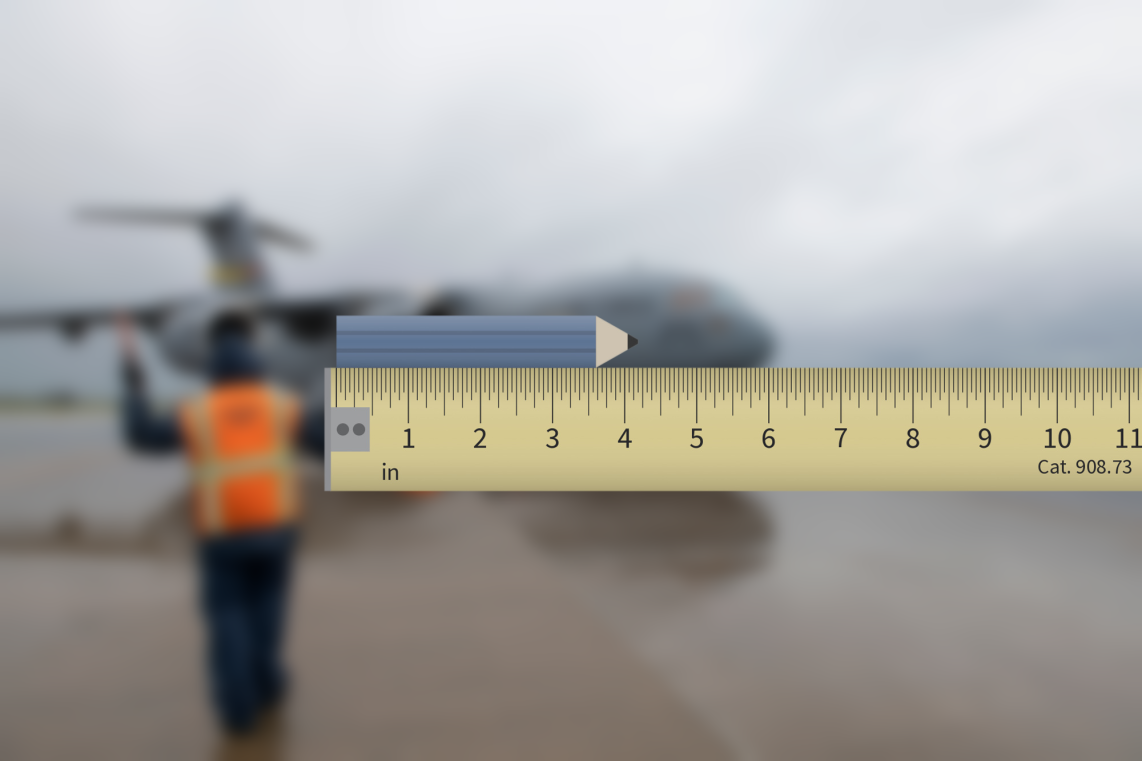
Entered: 4.1875; in
